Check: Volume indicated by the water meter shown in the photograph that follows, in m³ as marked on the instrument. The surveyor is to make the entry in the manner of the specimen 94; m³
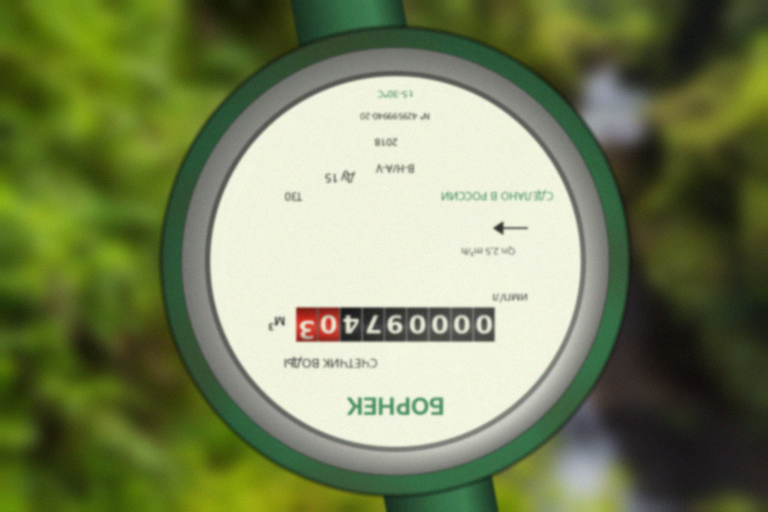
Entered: 974.03; m³
